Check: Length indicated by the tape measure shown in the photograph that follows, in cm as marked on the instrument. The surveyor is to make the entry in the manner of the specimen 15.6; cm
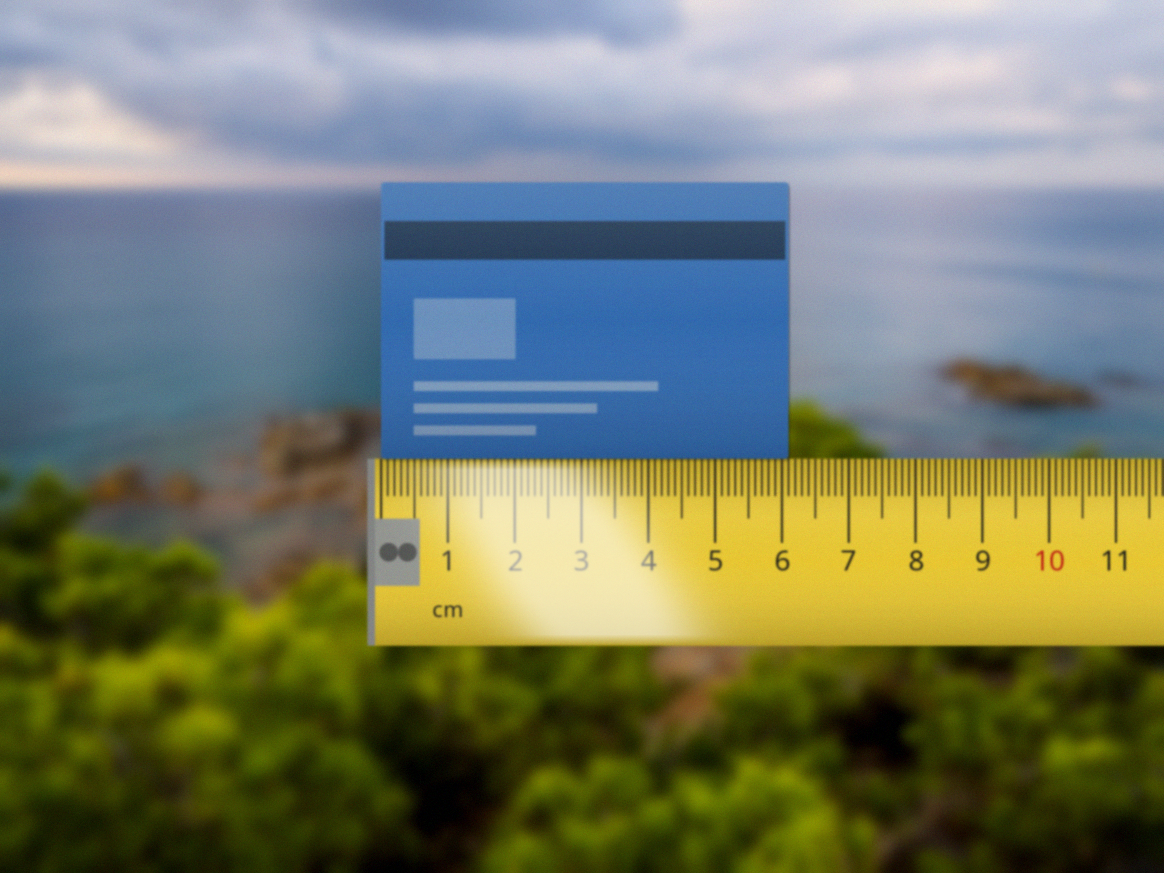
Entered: 6.1; cm
